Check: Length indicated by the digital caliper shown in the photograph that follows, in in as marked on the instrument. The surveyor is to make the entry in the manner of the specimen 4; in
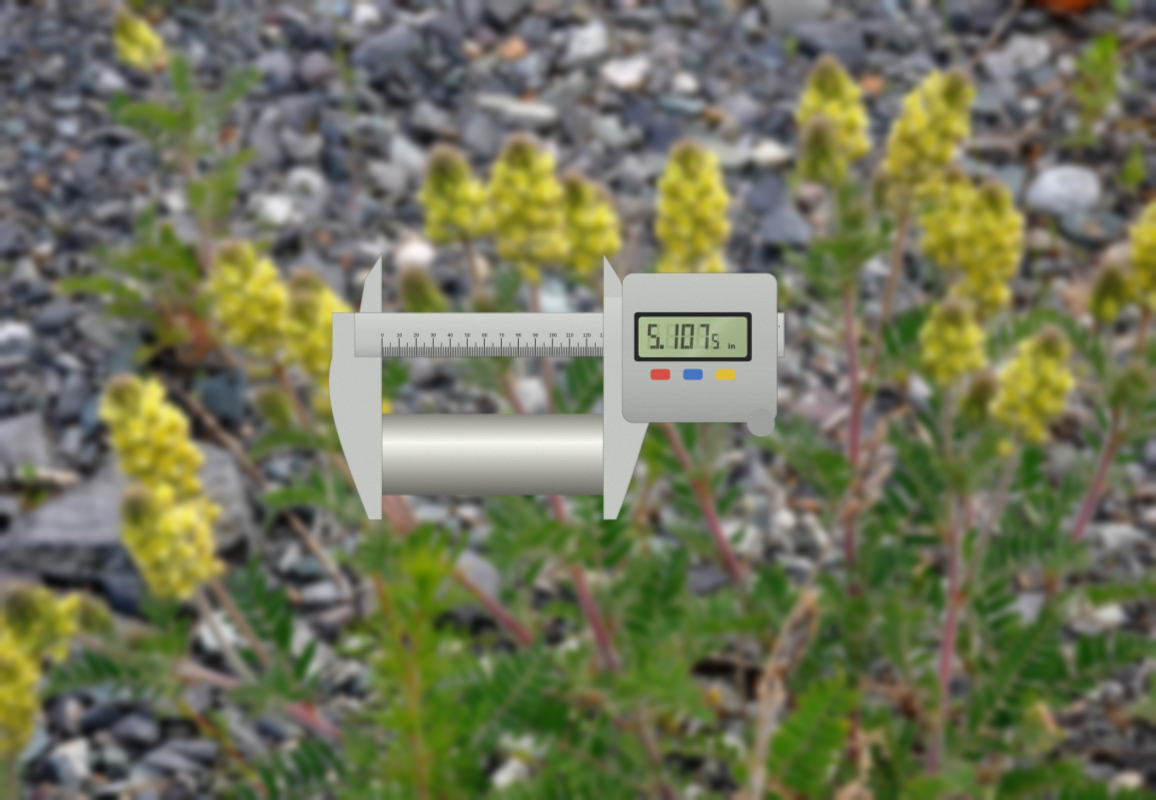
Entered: 5.1075; in
